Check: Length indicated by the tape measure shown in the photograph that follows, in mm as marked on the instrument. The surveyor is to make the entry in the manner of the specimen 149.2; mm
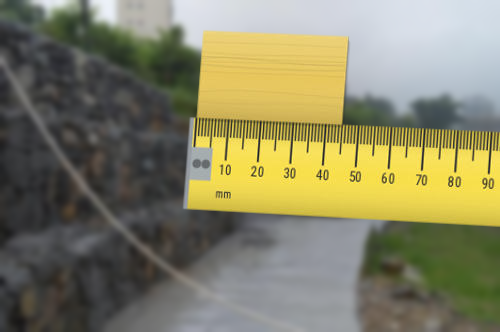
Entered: 45; mm
